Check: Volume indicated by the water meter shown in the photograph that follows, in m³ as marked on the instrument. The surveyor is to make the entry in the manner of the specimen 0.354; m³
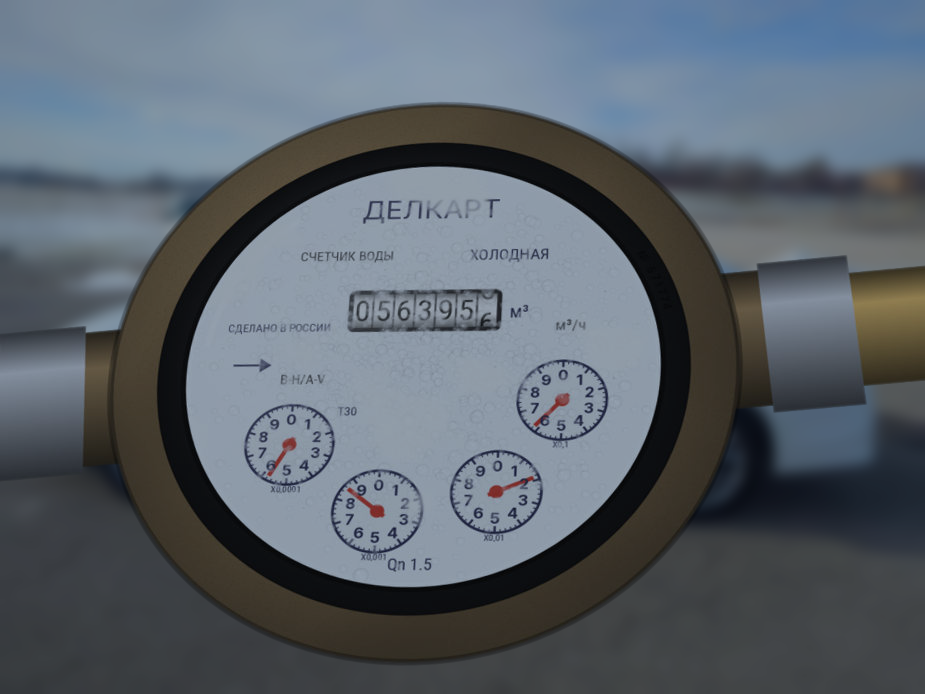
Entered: 563955.6185; m³
